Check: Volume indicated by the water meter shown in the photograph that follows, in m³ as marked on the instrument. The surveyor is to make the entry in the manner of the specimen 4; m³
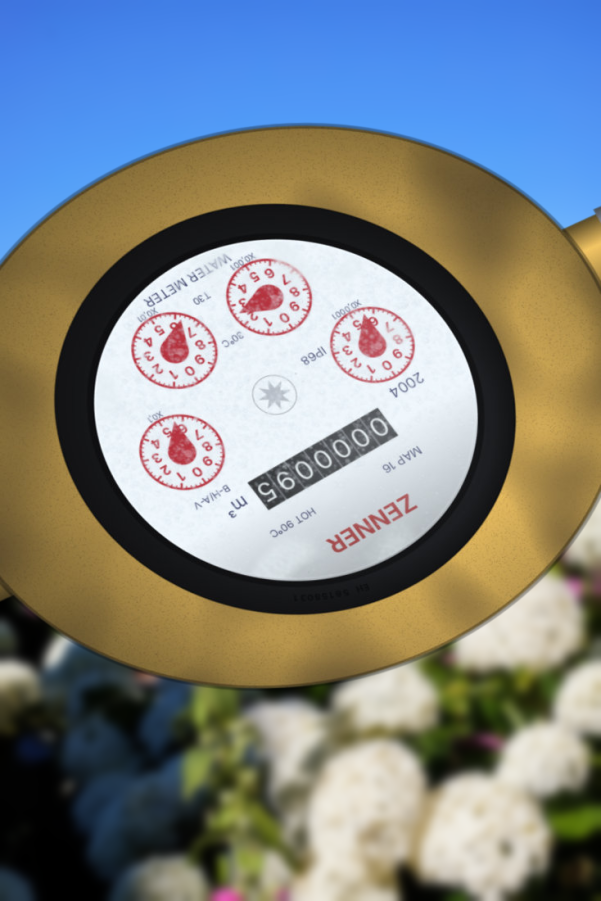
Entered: 95.5625; m³
